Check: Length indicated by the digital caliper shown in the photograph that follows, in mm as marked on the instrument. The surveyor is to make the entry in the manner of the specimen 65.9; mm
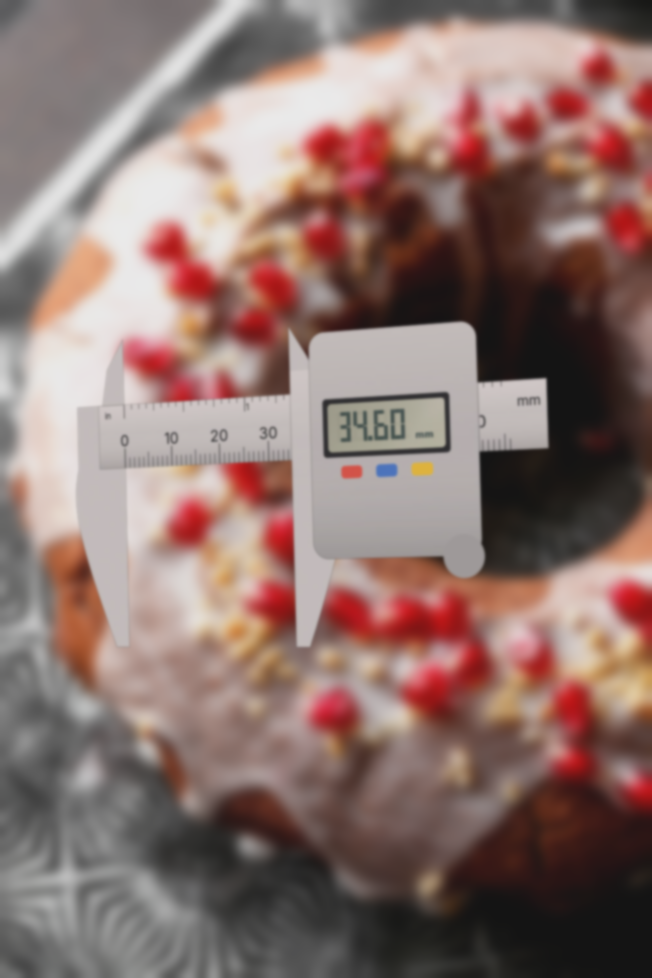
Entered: 34.60; mm
